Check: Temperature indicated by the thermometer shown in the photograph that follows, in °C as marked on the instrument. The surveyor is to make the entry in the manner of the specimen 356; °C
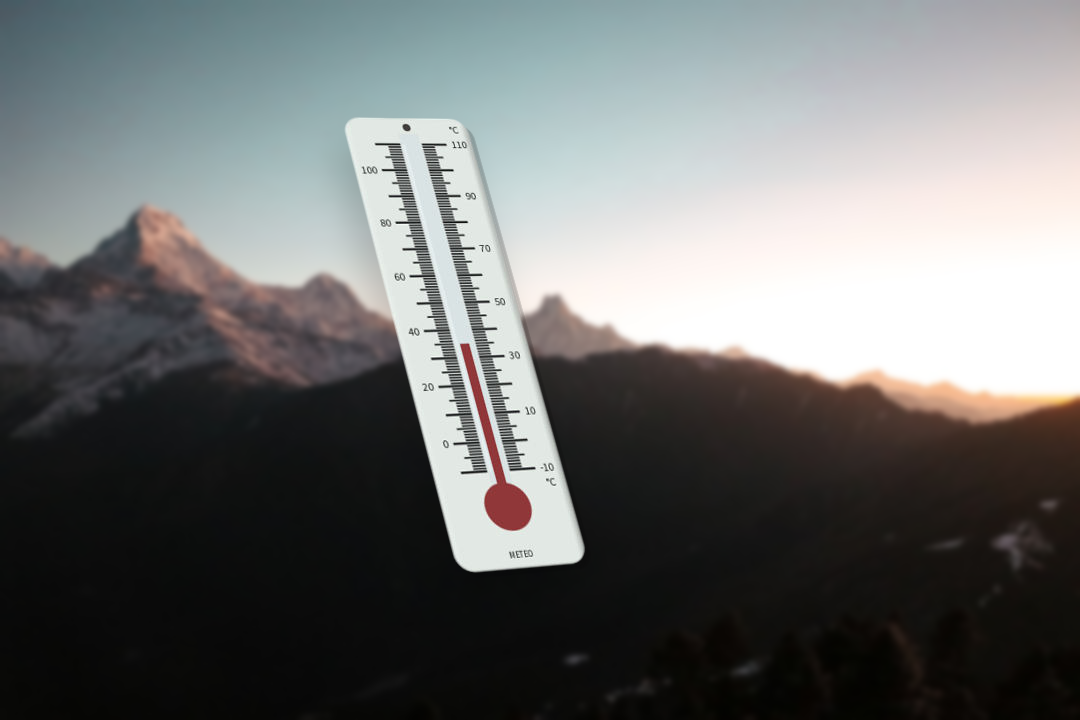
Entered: 35; °C
